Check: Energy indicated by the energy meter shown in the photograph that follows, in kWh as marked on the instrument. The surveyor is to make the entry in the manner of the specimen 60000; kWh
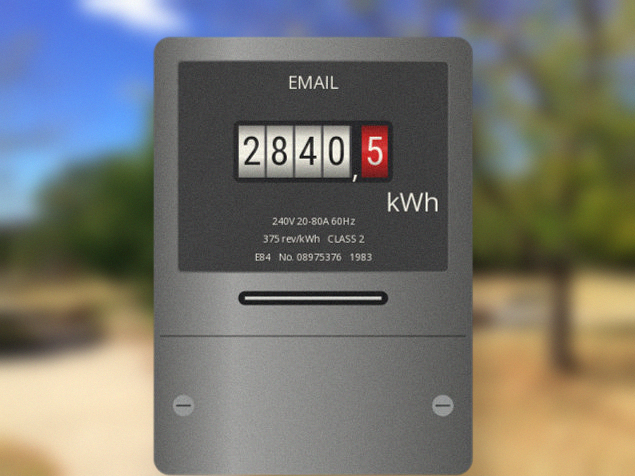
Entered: 2840.5; kWh
